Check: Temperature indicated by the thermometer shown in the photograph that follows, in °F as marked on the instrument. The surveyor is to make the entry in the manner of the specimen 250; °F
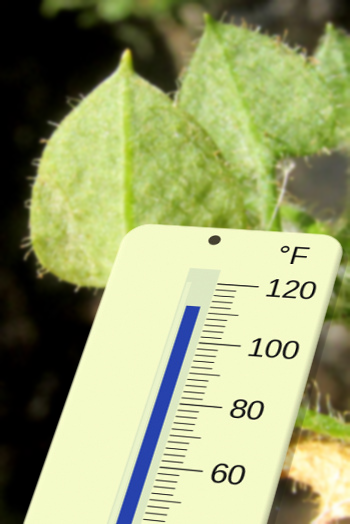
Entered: 112; °F
